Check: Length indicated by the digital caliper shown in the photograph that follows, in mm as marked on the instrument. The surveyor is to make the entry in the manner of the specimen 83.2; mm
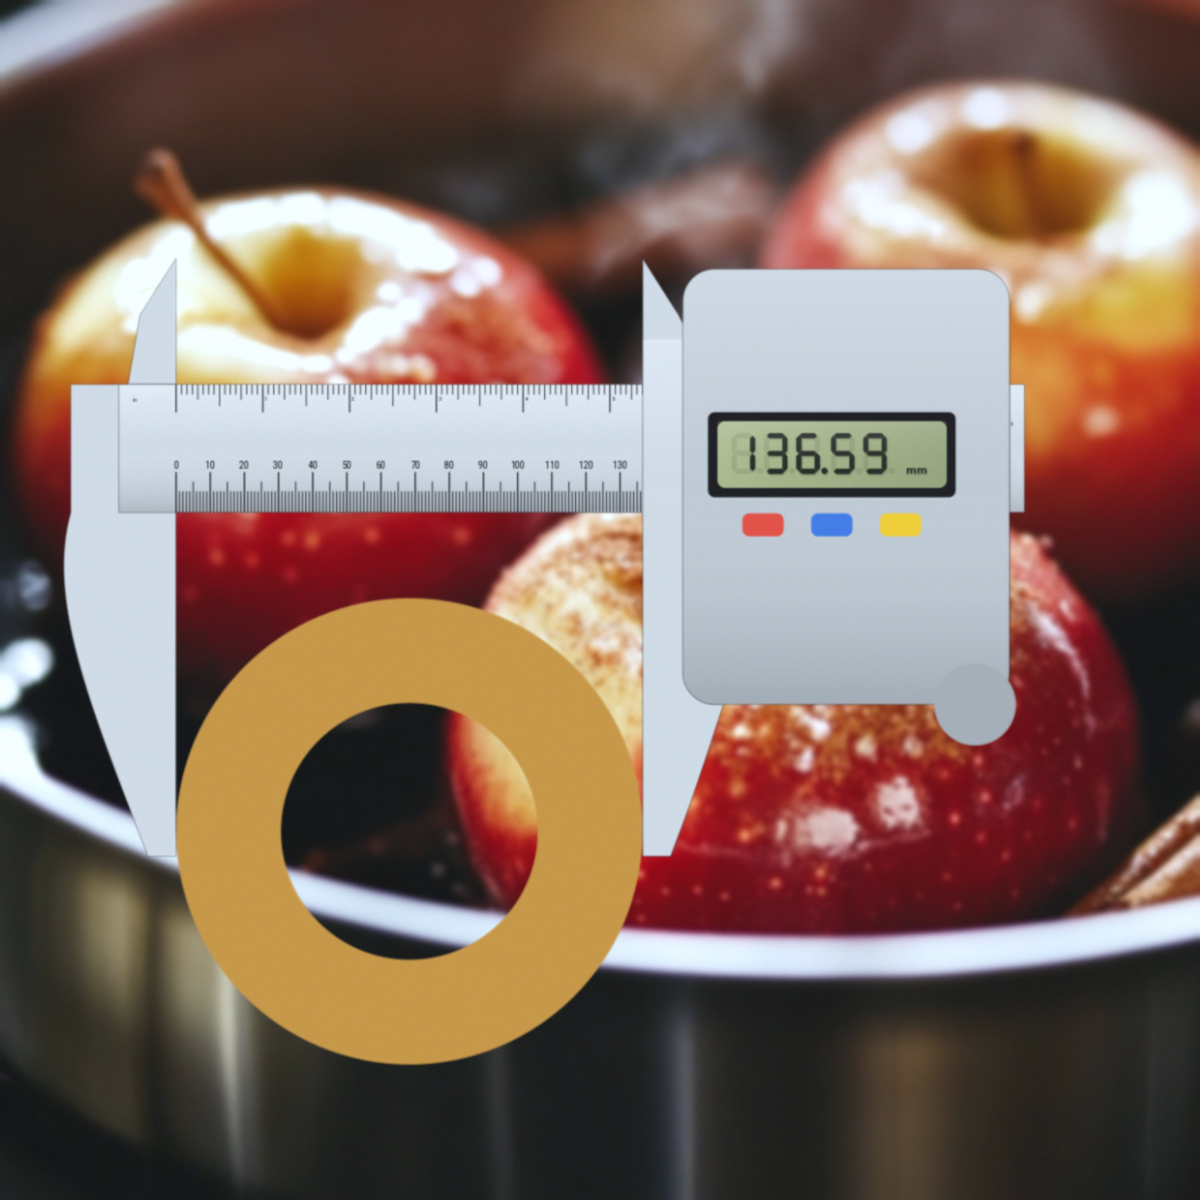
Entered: 136.59; mm
